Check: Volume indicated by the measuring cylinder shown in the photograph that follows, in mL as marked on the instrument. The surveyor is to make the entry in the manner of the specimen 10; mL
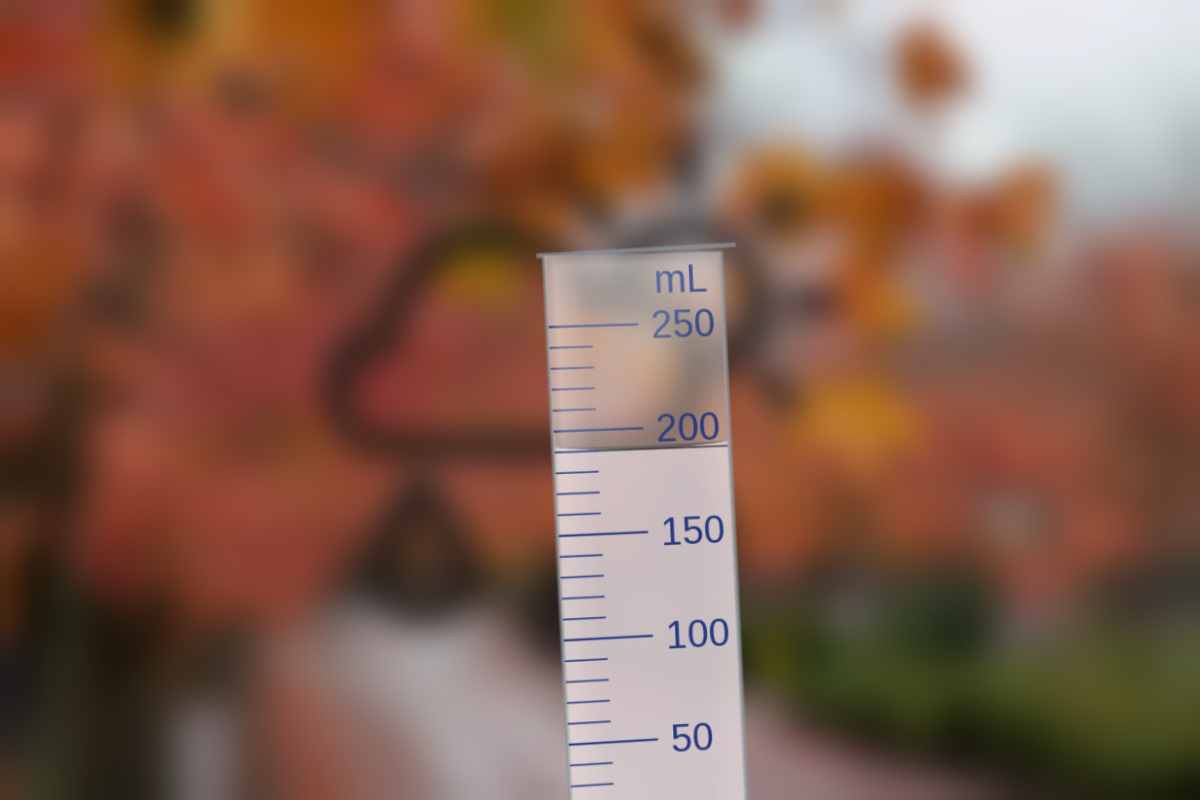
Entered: 190; mL
